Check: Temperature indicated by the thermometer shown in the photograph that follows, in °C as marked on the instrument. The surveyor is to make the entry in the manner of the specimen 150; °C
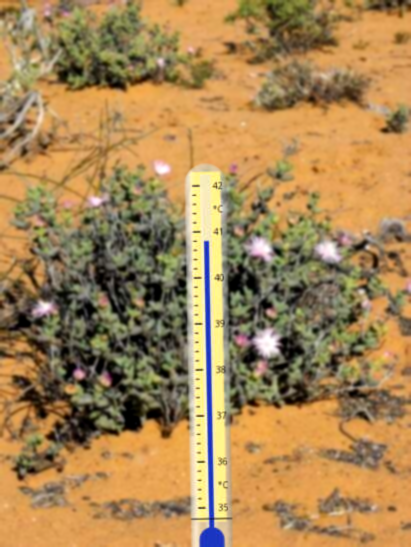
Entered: 40.8; °C
